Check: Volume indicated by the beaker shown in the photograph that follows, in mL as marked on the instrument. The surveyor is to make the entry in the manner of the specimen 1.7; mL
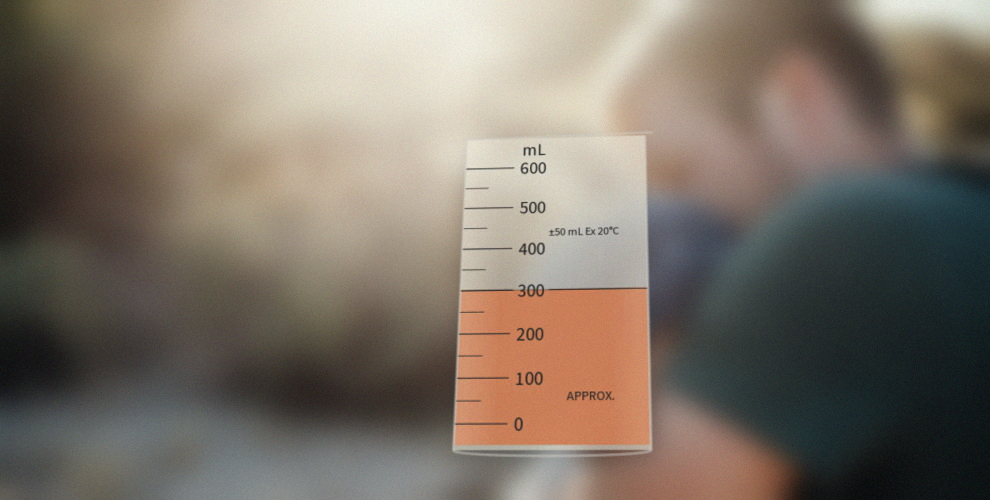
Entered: 300; mL
